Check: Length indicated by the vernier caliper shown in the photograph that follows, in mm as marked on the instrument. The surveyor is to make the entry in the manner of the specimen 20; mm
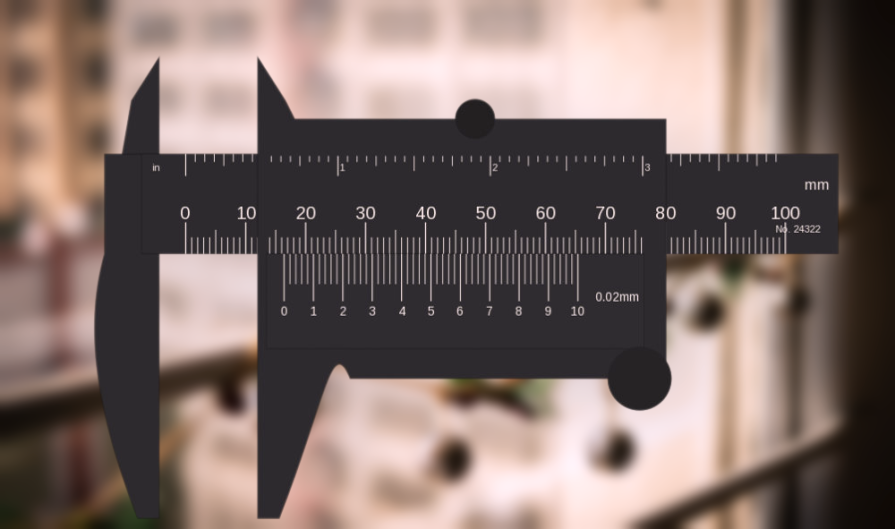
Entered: 16.4; mm
